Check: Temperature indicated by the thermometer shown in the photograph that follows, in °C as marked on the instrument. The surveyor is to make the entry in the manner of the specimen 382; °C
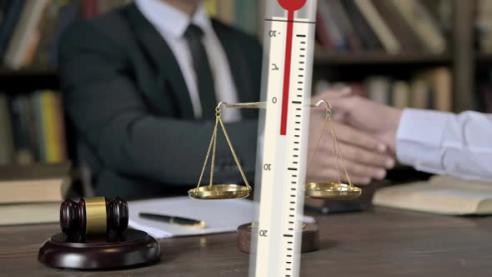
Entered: 5; °C
